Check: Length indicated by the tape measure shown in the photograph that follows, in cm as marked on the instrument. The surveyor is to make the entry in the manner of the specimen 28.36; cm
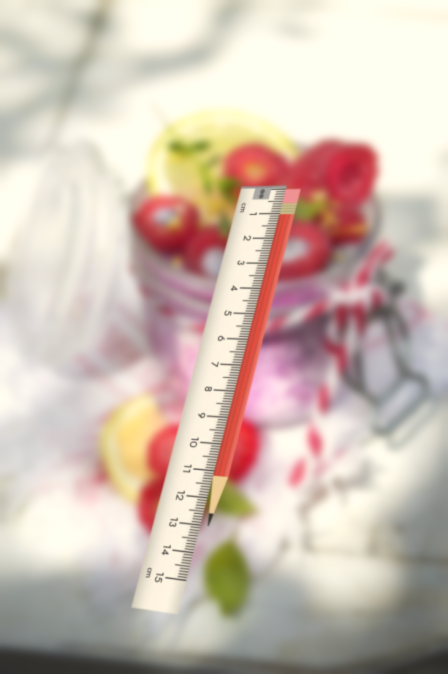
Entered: 13; cm
